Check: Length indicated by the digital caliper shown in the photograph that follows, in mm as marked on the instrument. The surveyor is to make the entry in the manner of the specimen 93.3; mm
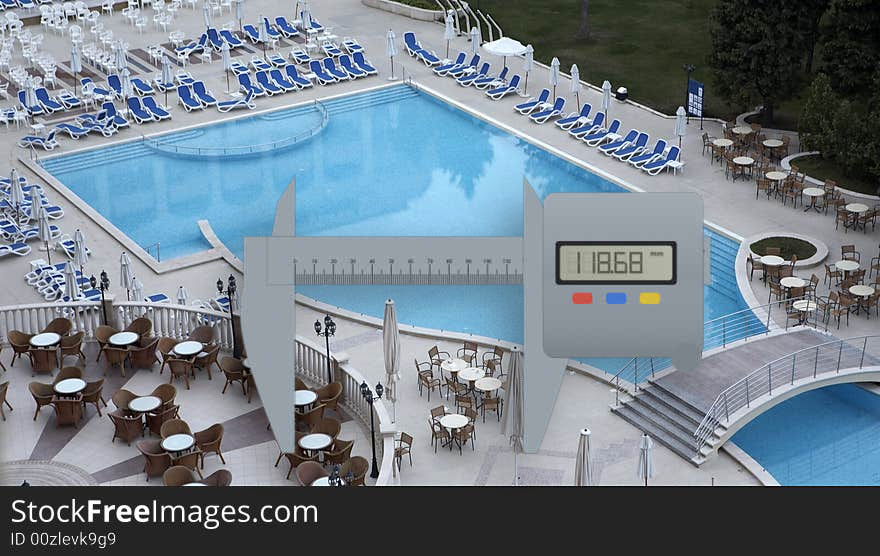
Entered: 118.68; mm
